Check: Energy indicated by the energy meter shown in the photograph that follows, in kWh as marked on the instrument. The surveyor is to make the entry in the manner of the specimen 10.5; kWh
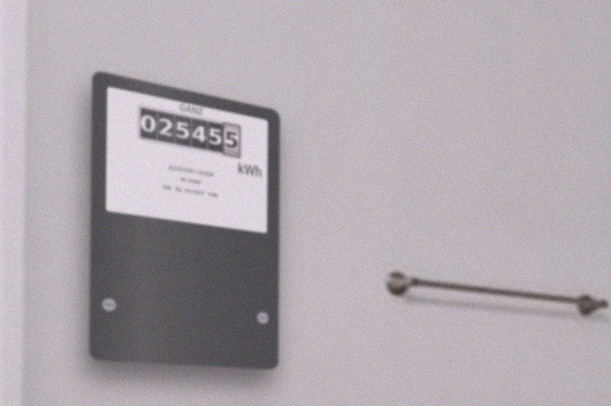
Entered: 2545.5; kWh
